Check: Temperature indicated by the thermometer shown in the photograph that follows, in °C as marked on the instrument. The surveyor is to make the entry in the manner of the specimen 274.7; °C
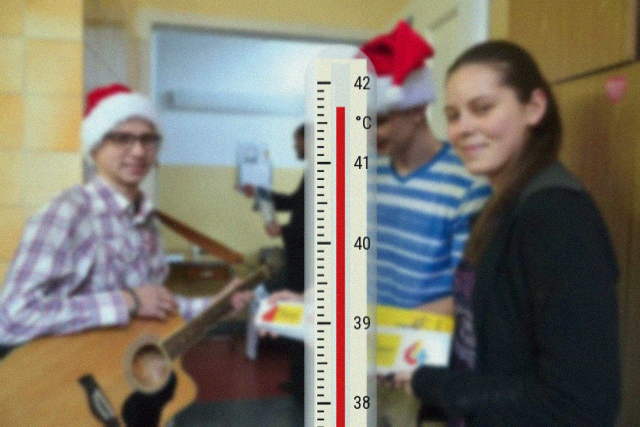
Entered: 41.7; °C
